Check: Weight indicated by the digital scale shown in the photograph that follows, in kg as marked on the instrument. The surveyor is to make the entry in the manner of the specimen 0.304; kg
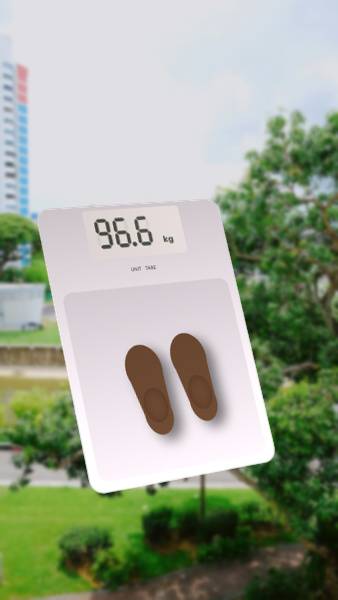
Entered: 96.6; kg
